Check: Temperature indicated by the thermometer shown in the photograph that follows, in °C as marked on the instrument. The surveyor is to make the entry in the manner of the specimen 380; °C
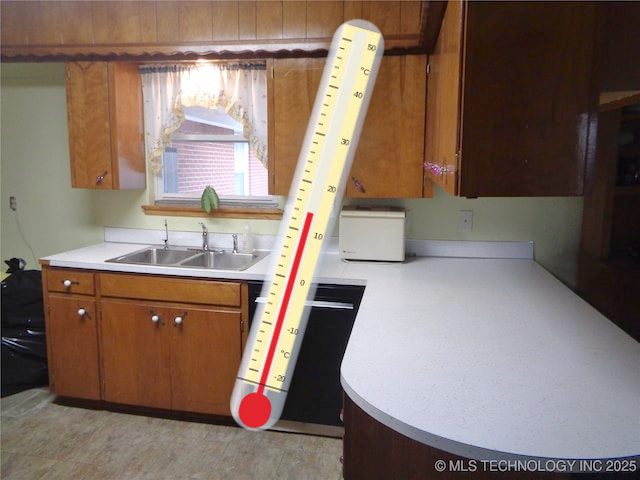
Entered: 14; °C
